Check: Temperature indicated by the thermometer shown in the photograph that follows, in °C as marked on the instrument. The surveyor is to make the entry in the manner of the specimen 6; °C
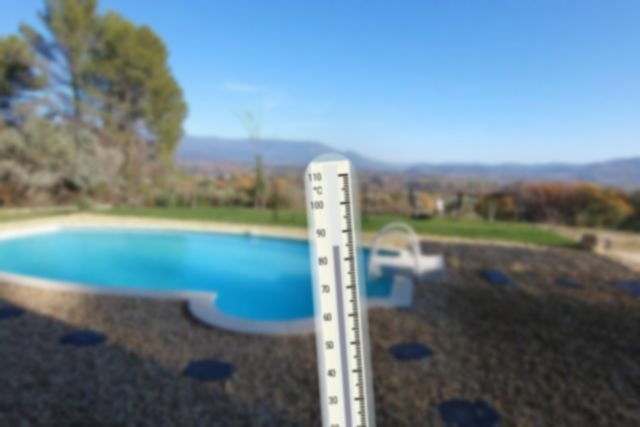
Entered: 85; °C
